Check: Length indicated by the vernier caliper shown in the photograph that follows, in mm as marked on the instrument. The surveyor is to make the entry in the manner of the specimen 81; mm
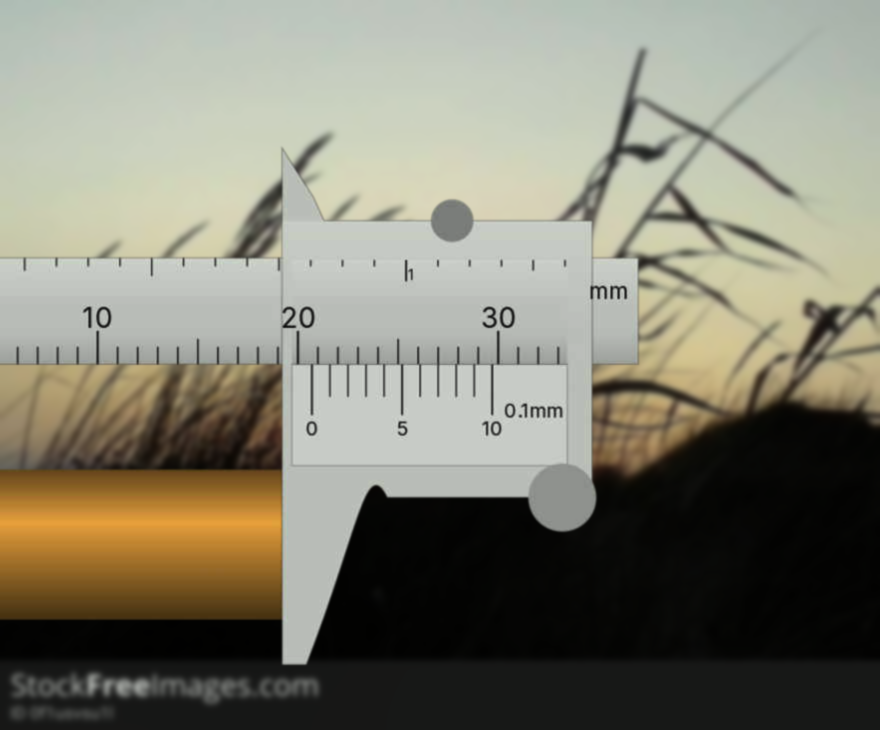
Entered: 20.7; mm
